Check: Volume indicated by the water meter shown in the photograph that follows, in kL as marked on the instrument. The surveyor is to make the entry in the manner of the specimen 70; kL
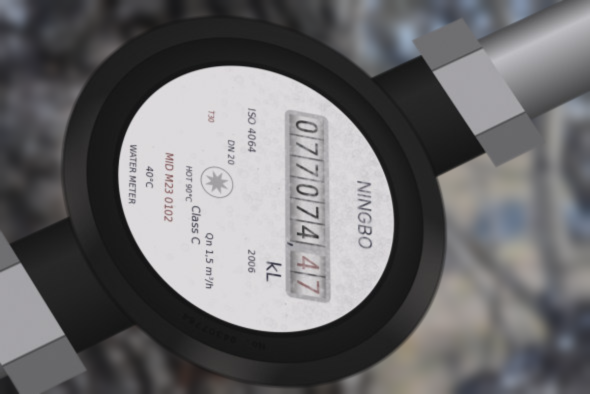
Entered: 77074.47; kL
